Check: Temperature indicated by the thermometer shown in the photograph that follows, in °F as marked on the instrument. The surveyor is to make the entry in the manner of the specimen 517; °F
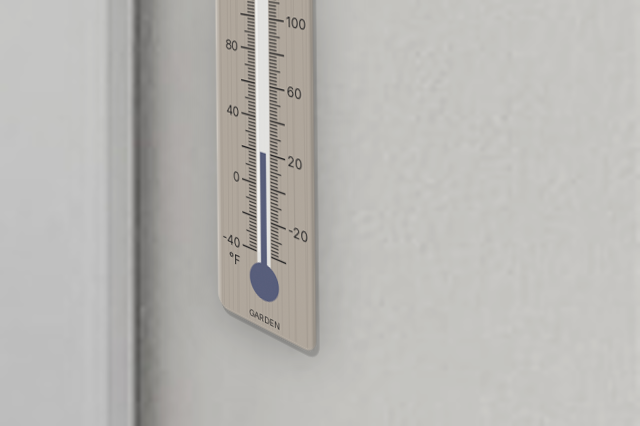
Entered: 20; °F
